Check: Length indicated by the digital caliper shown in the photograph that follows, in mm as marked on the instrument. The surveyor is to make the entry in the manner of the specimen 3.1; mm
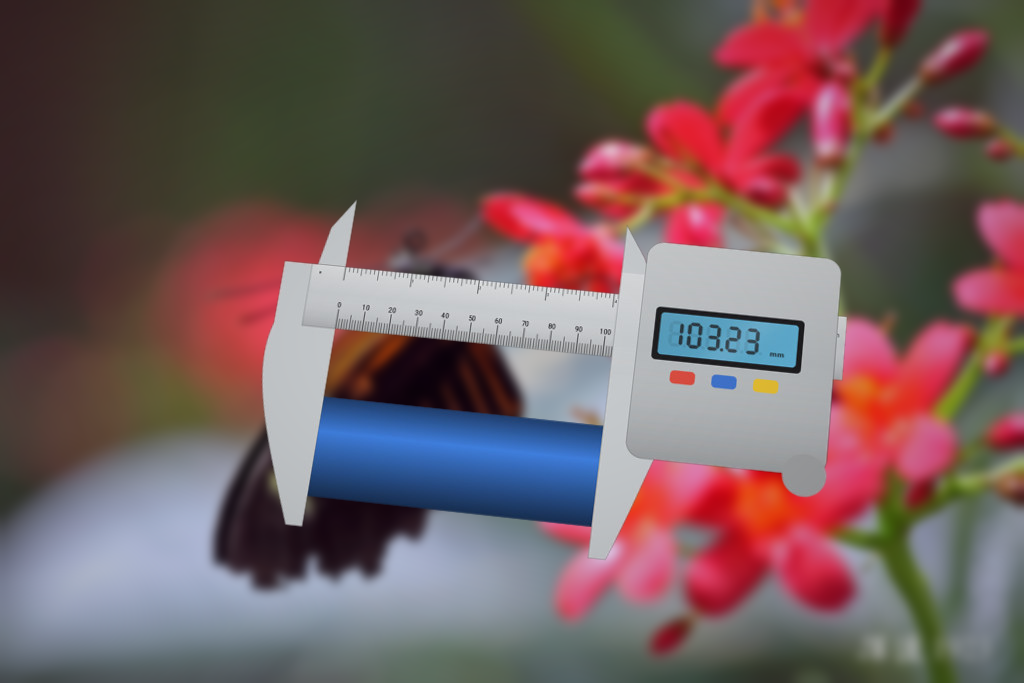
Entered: 103.23; mm
